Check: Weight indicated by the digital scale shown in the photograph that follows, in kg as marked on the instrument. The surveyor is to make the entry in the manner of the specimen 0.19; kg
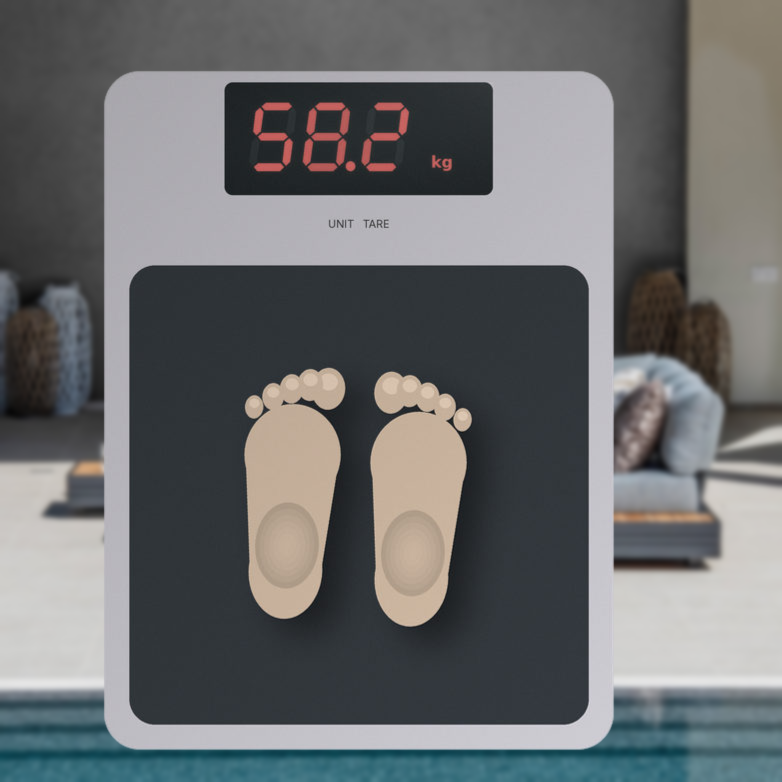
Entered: 58.2; kg
